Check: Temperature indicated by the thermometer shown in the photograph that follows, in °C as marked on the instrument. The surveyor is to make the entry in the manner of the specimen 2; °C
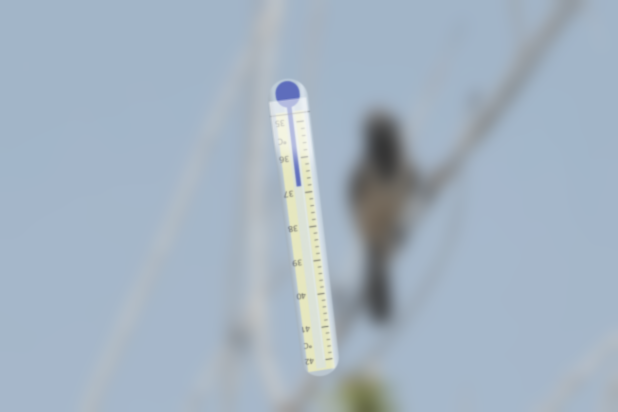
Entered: 36.8; °C
